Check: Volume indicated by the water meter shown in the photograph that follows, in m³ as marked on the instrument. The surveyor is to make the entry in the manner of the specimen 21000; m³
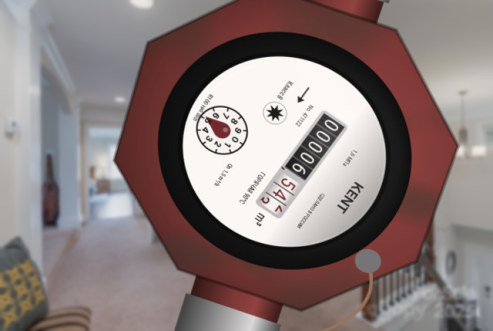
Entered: 6.5425; m³
